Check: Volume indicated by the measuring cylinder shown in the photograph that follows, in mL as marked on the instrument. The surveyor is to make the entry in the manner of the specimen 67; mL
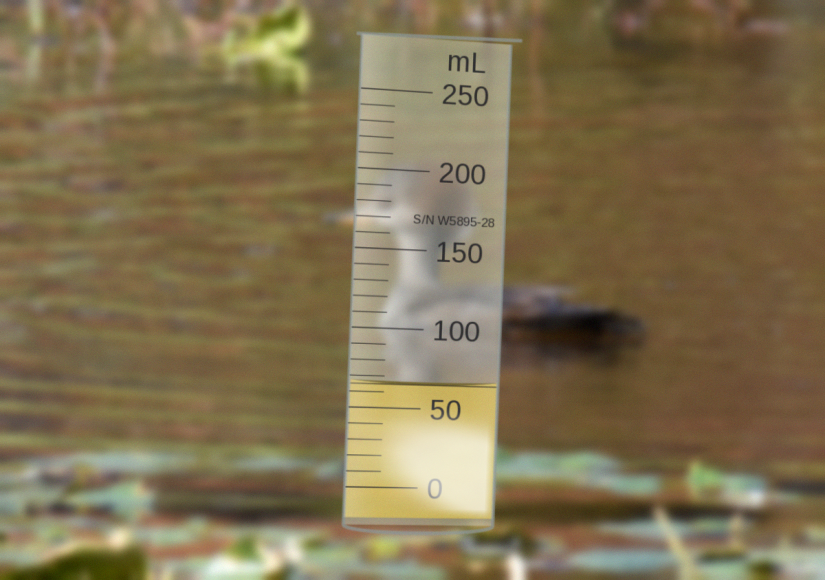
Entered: 65; mL
